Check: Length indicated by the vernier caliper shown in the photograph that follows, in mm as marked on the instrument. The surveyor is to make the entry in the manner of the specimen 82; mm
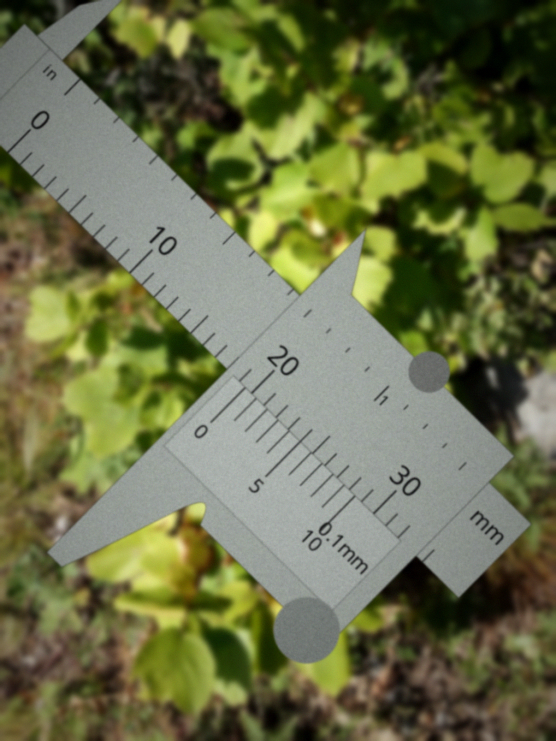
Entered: 19.5; mm
